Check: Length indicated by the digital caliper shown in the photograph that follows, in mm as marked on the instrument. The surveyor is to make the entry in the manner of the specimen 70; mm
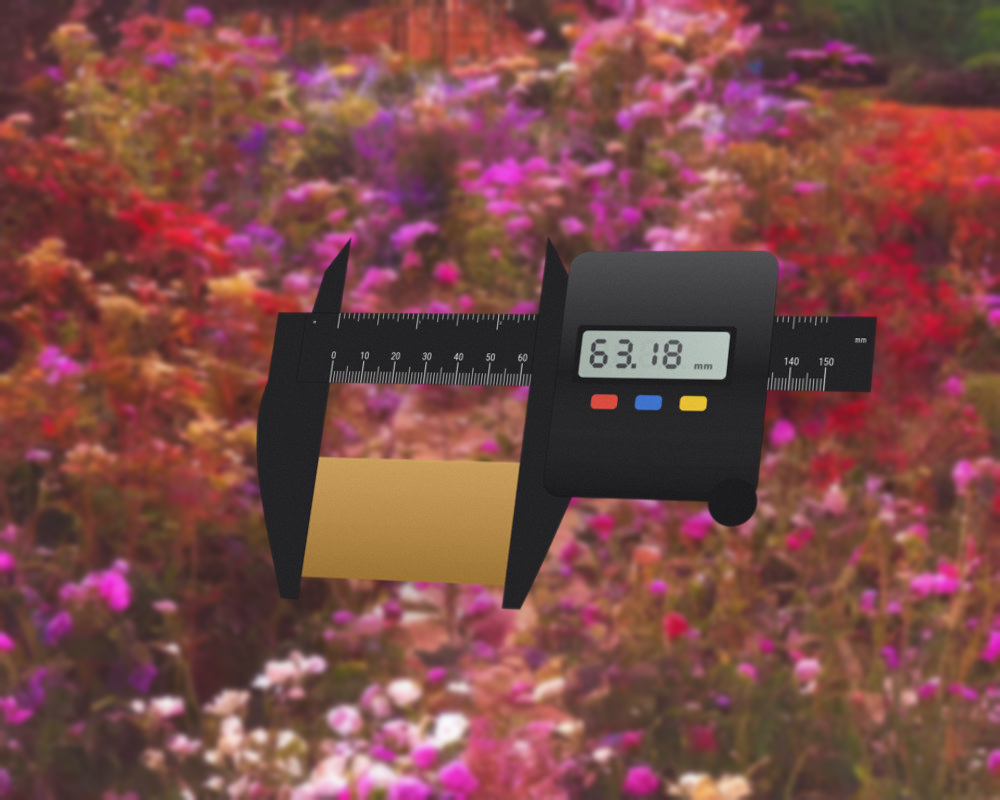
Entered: 63.18; mm
